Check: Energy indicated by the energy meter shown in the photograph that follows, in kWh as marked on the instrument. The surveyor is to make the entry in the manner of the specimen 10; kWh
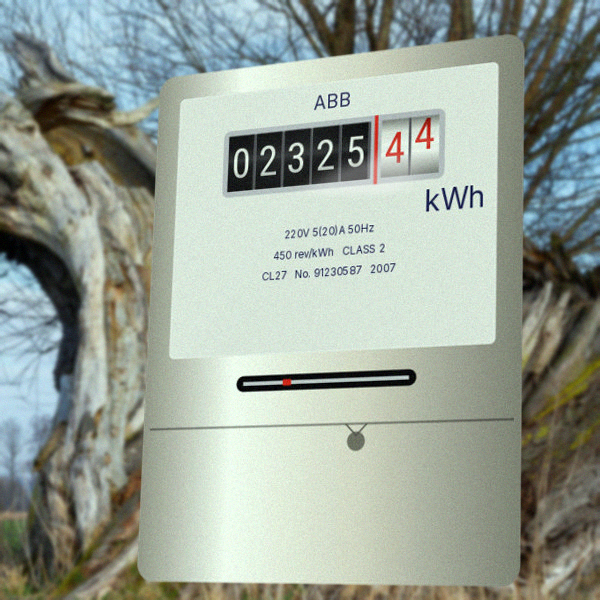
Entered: 2325.44; kWh
